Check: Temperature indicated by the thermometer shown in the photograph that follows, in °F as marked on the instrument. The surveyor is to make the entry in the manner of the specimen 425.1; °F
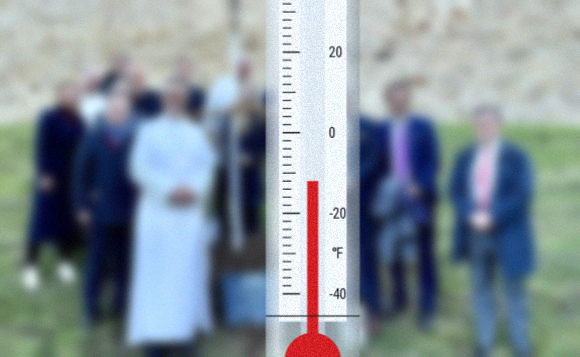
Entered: -12; °F
